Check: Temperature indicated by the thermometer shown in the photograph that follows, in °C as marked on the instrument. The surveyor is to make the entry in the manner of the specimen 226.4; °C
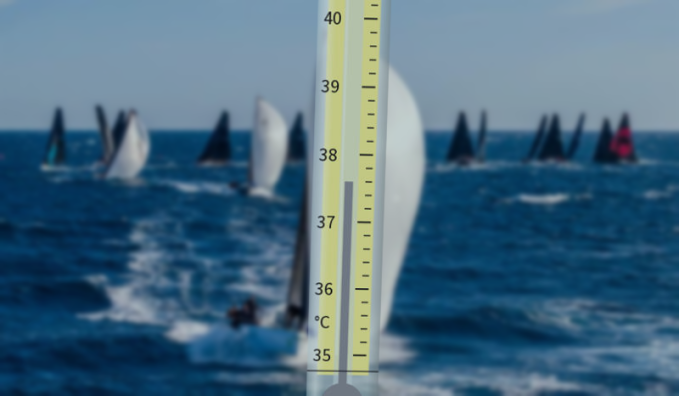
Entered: 37.6; °C
